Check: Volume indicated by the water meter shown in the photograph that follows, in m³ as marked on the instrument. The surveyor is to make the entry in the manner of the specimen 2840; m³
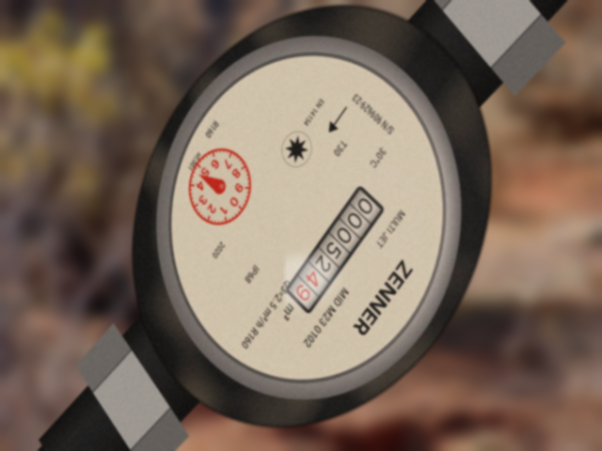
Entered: 52.494; m³
